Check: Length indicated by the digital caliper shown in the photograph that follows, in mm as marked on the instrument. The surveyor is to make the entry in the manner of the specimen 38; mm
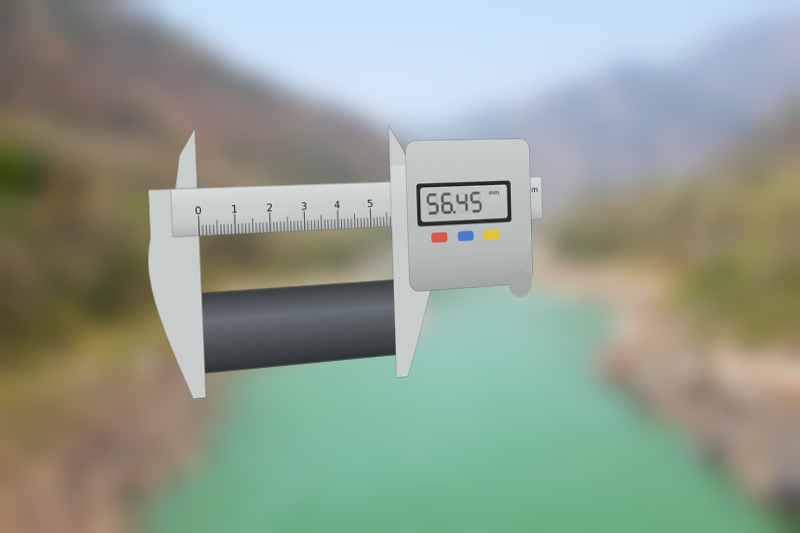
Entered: 56.45; mm
